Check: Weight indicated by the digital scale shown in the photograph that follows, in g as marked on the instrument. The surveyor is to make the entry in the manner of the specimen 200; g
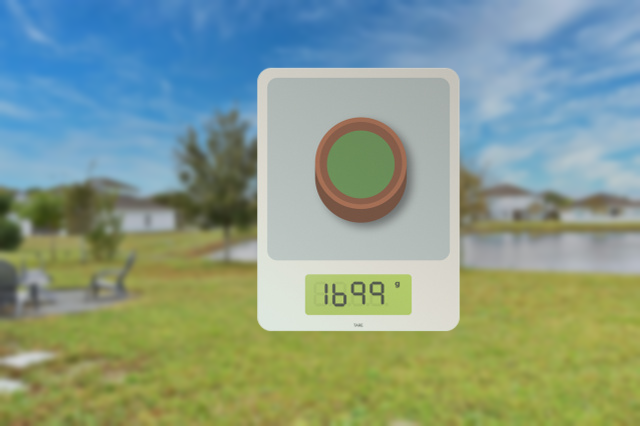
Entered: 1699; g
